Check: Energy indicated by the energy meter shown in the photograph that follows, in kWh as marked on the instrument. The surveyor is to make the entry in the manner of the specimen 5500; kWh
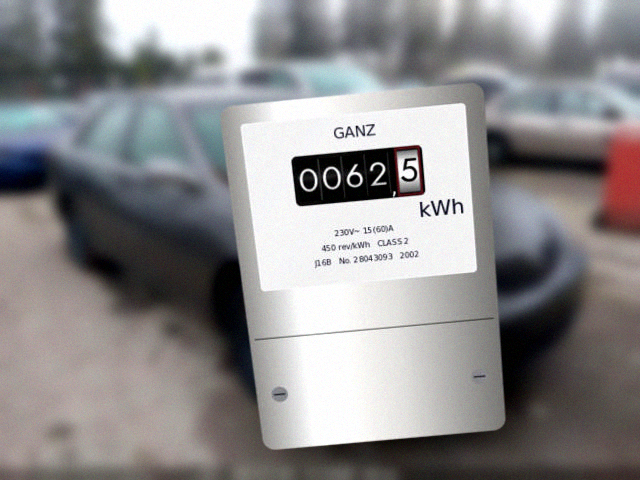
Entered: 62.5; kWh
